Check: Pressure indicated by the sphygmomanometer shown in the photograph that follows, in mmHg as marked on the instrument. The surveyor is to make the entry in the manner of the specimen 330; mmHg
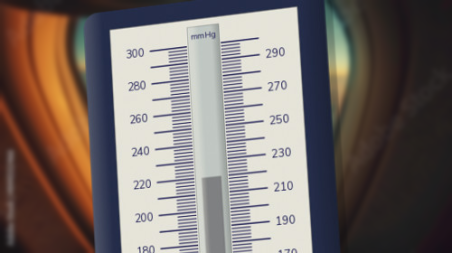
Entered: 220; mmHg
